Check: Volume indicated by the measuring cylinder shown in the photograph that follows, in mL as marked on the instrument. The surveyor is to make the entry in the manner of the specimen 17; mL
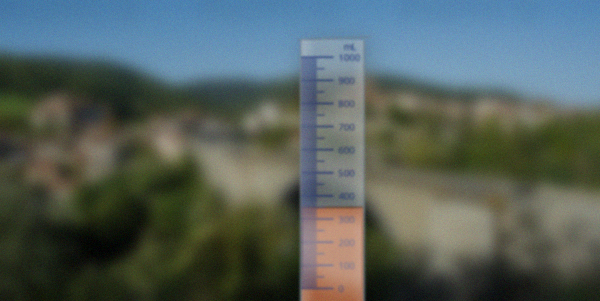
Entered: 350; mL
